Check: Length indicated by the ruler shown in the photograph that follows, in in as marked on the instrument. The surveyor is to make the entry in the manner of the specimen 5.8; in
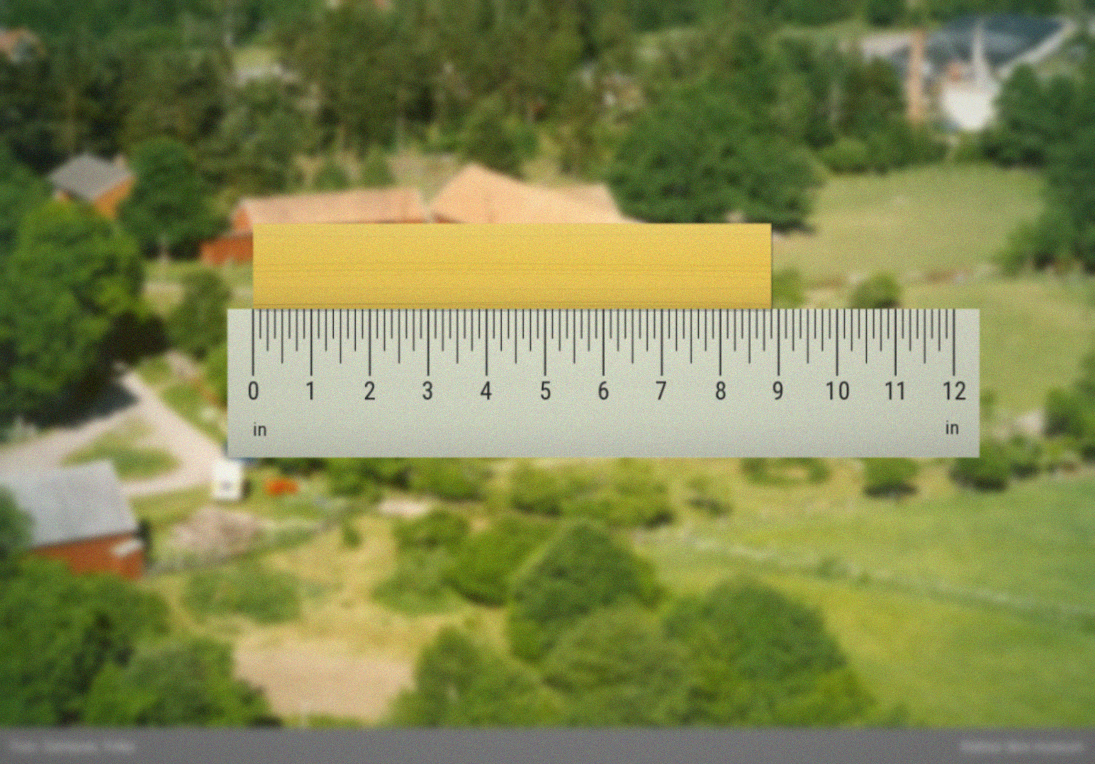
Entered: 8.875; in
